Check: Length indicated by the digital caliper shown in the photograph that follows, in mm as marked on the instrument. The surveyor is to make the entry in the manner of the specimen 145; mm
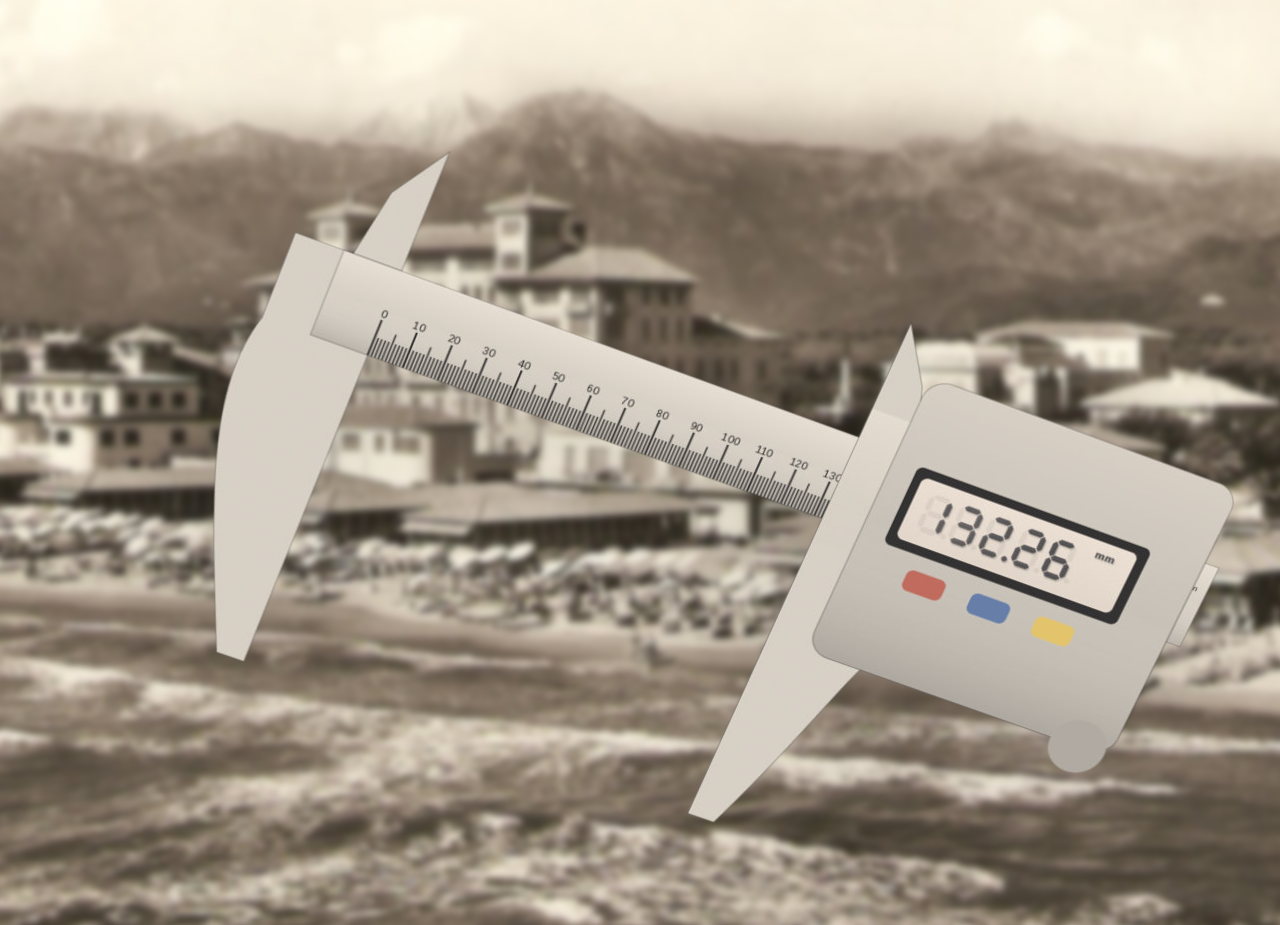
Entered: 132.26; mm
